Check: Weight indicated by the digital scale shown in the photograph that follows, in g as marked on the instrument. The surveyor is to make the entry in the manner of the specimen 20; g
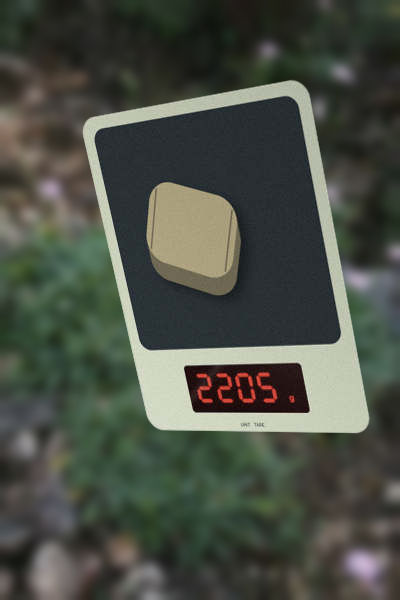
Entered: 2205; g
